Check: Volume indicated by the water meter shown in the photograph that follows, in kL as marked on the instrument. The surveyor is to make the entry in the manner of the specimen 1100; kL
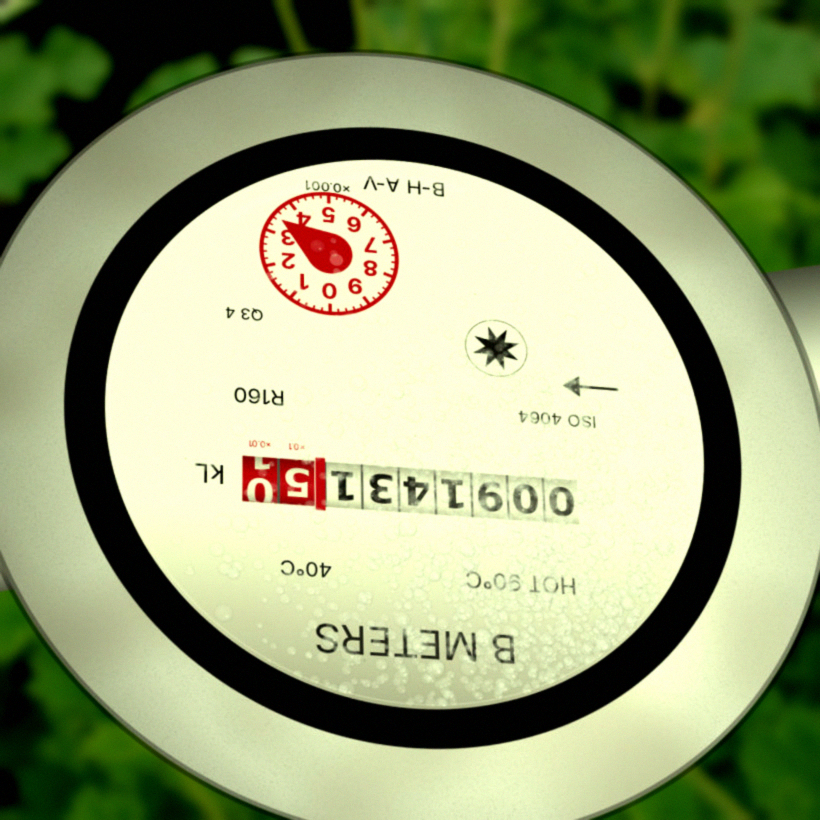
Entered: 91431.503; kL
